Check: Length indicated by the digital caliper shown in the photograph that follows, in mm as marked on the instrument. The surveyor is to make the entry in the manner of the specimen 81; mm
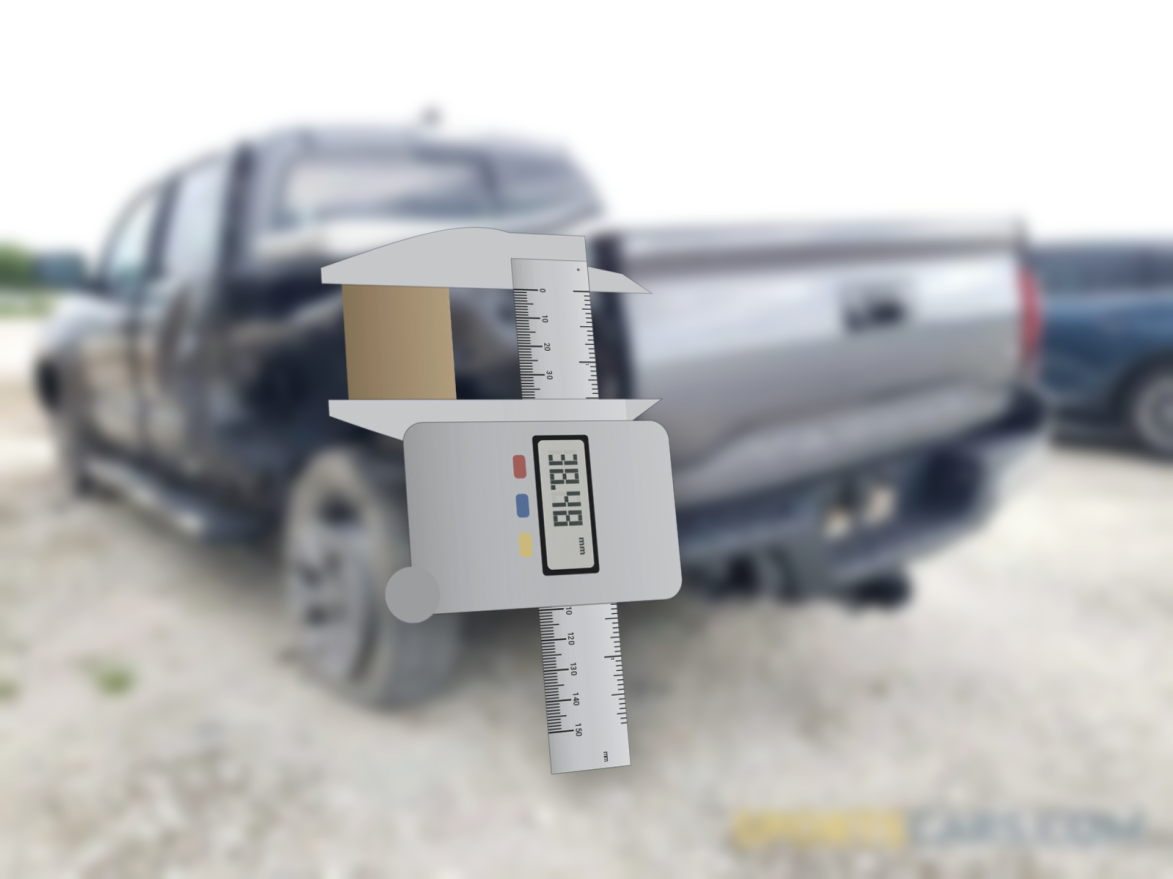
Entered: 38.48; mm
